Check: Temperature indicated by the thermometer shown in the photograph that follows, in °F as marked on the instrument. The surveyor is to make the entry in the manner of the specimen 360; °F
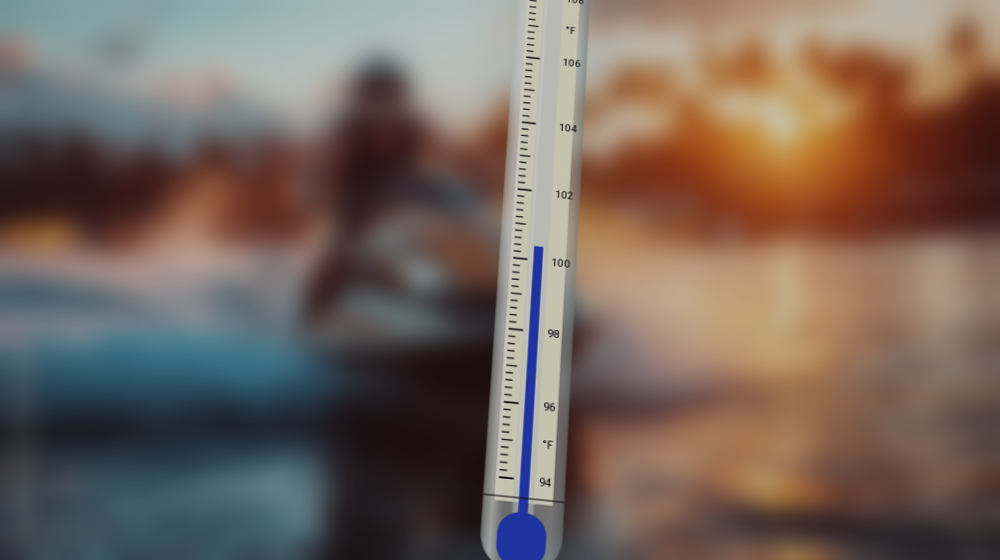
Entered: 100.4; °F
